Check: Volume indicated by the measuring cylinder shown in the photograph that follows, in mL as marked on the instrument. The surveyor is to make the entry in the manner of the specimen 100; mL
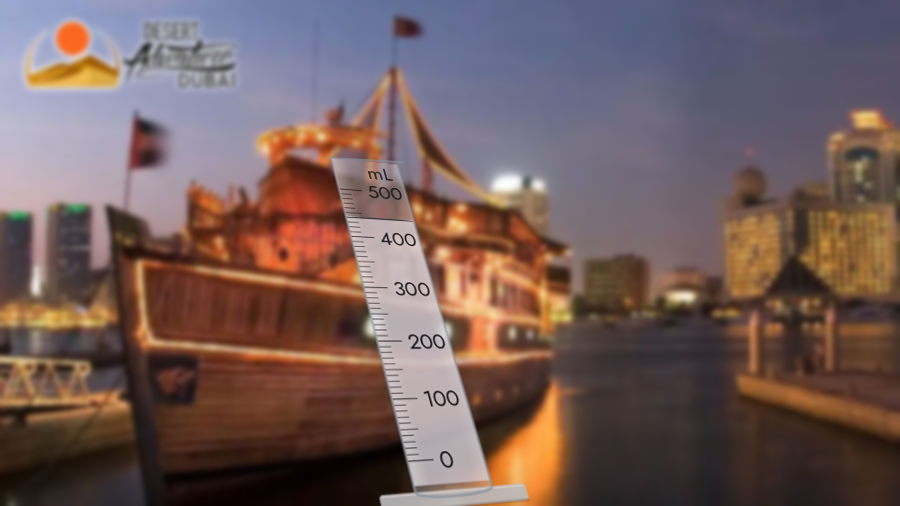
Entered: 440; mL
